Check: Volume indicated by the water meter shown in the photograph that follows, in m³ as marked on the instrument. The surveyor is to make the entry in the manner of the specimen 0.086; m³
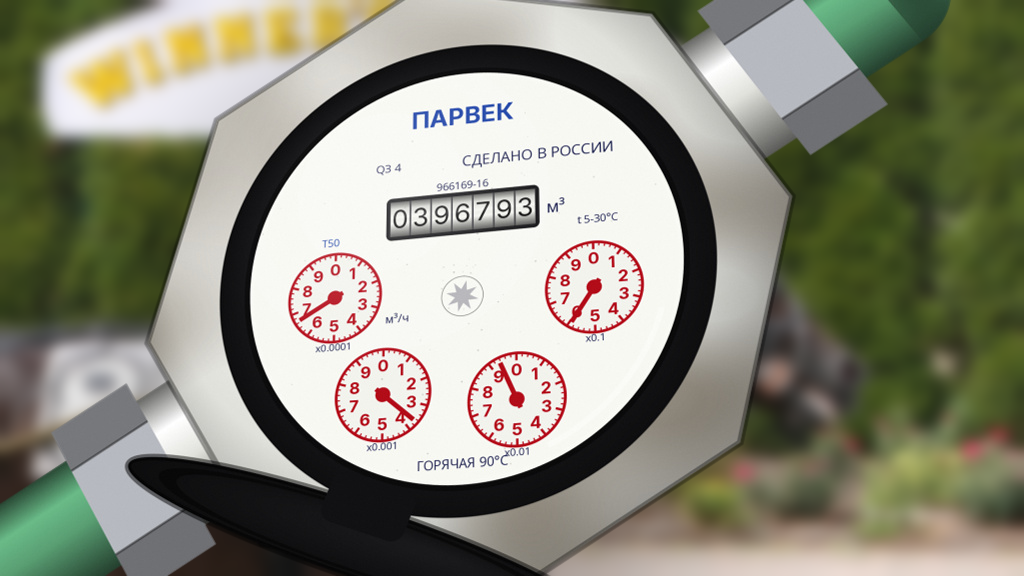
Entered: 396793.5936; m³
